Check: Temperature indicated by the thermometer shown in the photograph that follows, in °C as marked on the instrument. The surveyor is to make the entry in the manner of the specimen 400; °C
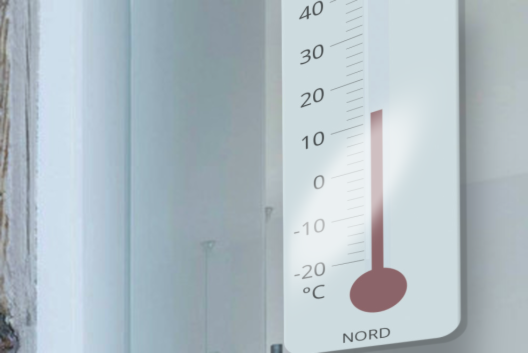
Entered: 12; °C
